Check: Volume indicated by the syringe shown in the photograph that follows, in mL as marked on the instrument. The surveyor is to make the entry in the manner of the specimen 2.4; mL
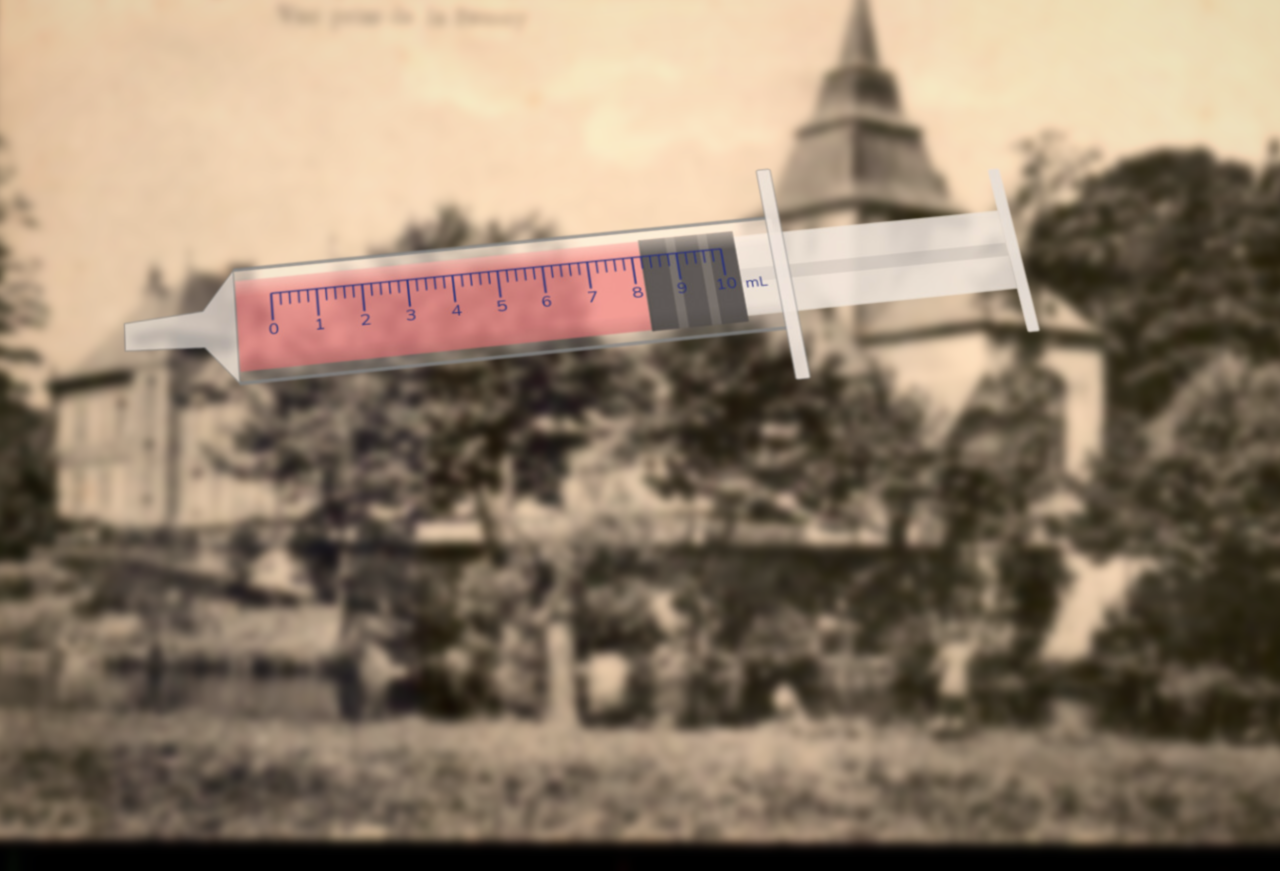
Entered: 8.2; mL
